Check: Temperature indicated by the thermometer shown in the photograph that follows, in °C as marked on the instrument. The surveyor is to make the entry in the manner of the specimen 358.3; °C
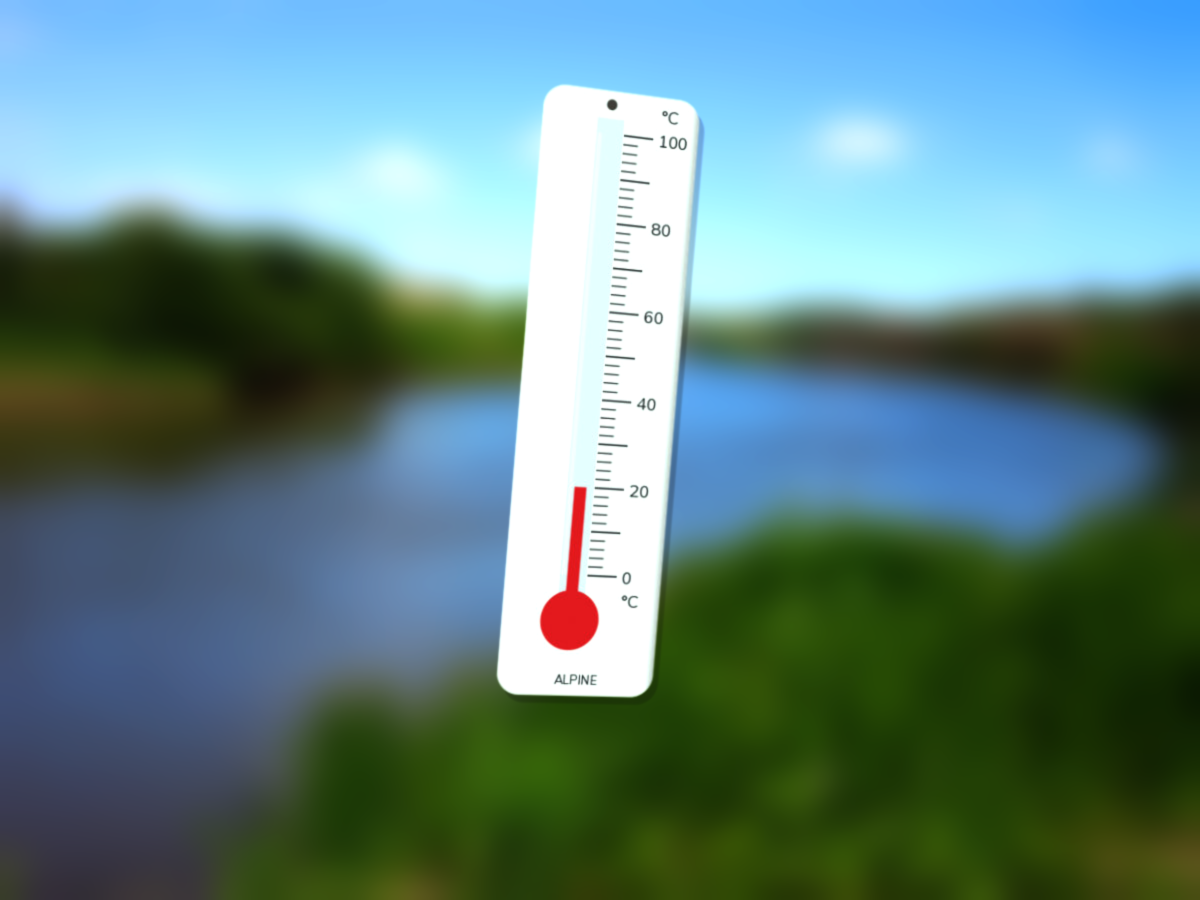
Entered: 20; °C
